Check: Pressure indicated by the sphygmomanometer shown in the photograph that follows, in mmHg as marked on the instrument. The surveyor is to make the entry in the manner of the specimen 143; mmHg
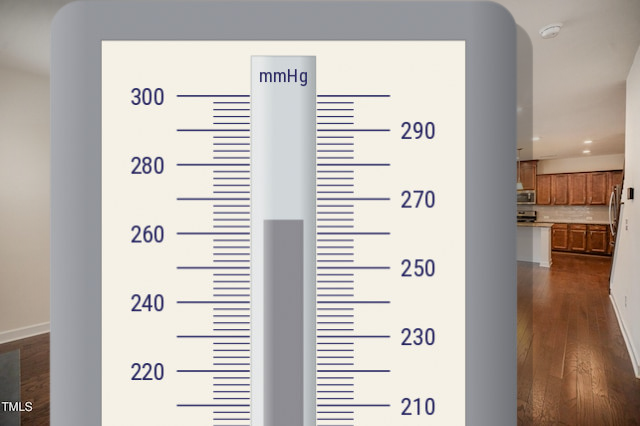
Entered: 264; mmHg
